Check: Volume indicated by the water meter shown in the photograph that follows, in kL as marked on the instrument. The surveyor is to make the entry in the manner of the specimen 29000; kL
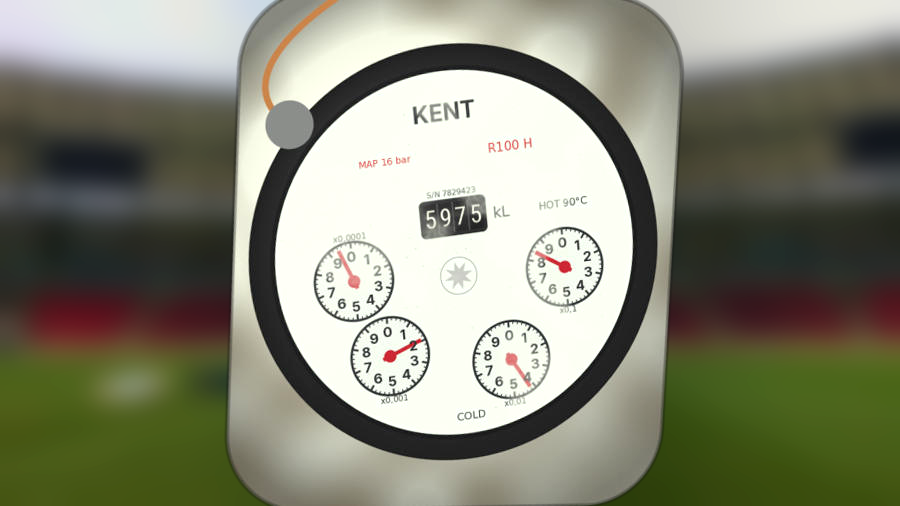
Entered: 5975.8419; kL
